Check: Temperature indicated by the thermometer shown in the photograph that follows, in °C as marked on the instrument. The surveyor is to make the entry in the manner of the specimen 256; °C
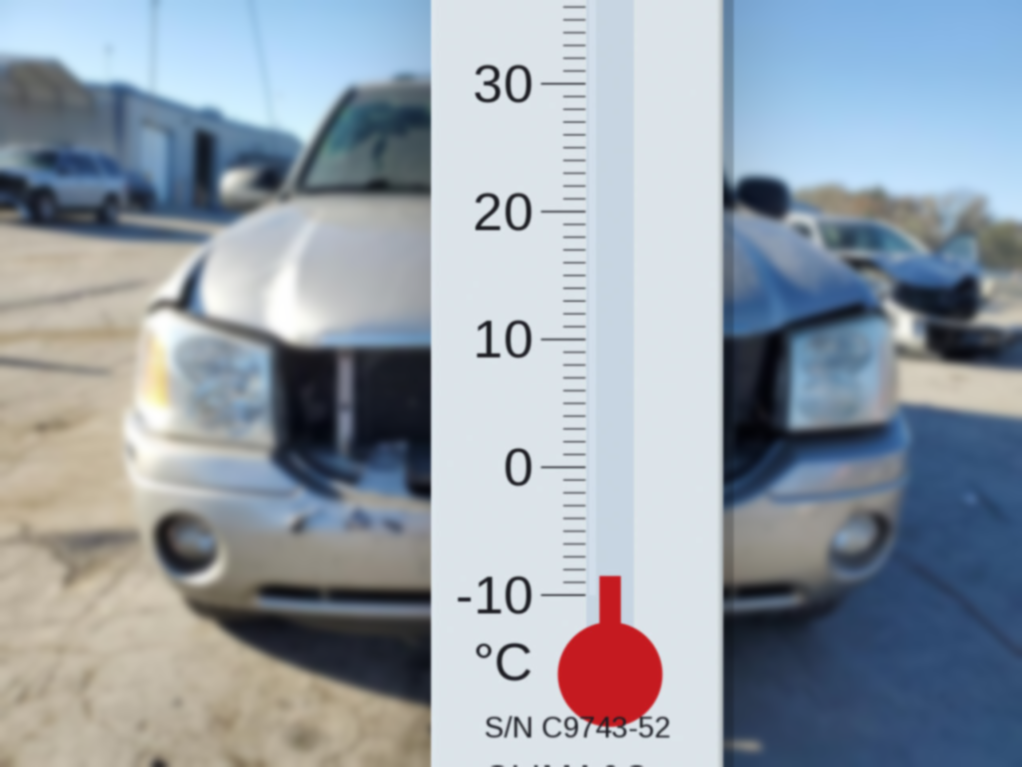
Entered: -8.5; °C
